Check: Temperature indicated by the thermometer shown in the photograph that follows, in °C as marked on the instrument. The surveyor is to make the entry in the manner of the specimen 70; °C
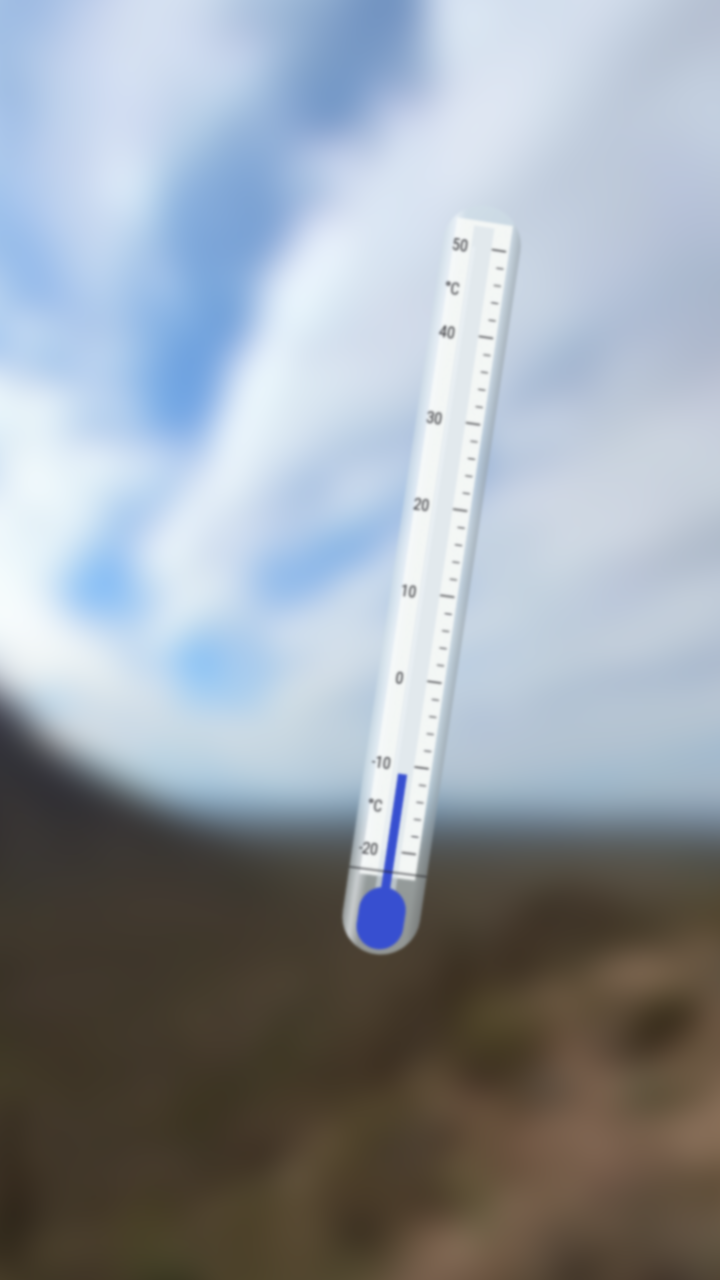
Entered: -11; °C
